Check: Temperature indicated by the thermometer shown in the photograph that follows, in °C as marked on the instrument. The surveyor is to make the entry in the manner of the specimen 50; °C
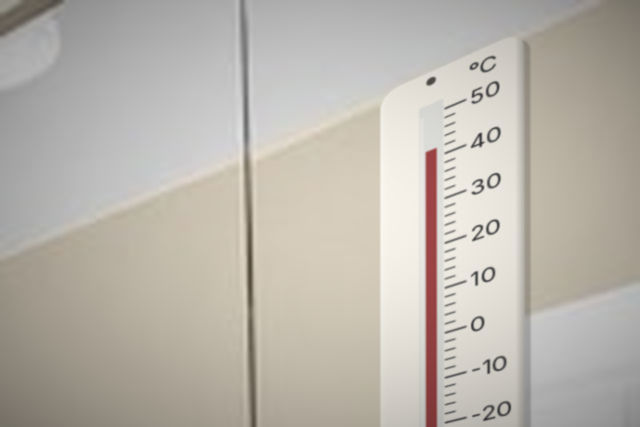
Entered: 42; °C
